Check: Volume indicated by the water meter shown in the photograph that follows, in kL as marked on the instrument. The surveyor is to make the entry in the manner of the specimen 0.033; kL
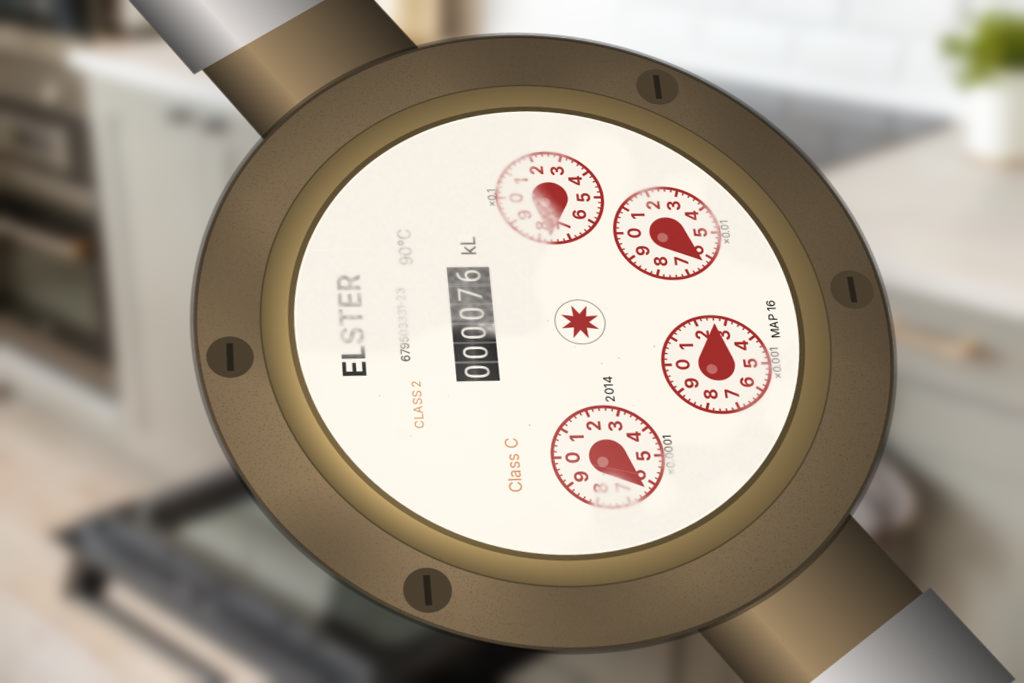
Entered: 76.7626; kL
